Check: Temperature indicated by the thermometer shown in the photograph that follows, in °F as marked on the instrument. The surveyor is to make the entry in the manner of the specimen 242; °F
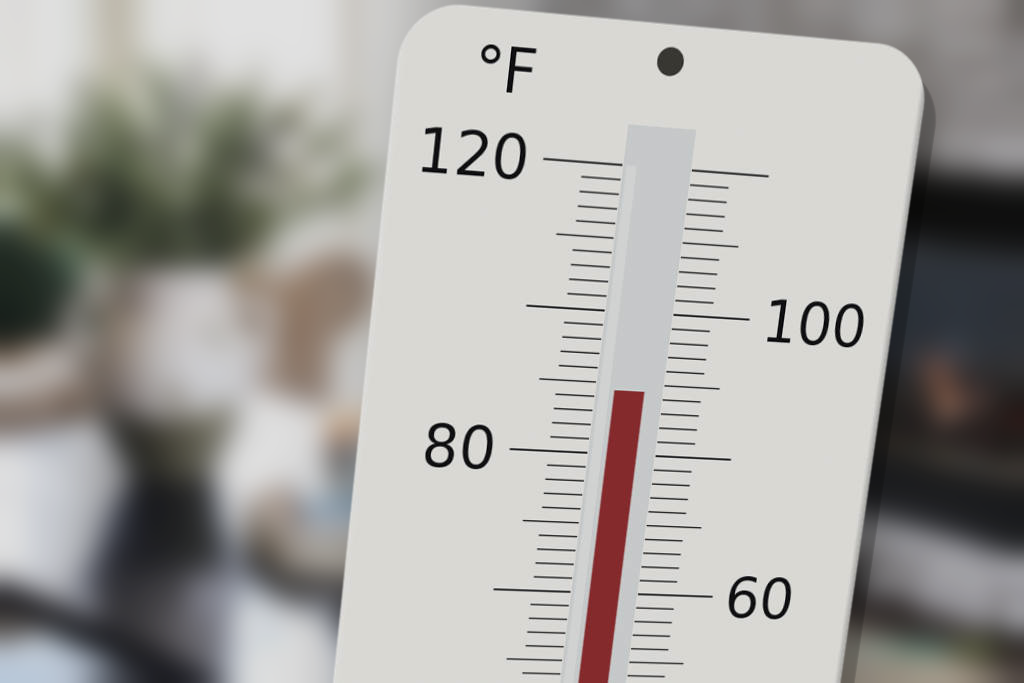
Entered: 89; °F
